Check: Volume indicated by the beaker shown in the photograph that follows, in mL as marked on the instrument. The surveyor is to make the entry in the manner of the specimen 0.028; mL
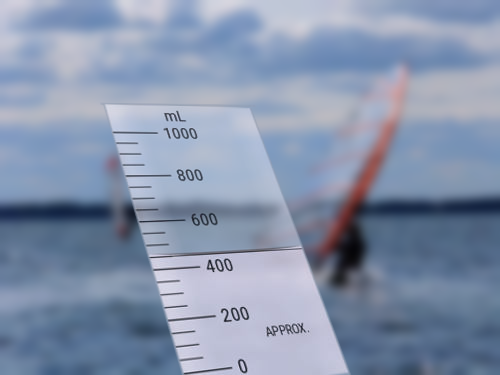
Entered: 450; mL
